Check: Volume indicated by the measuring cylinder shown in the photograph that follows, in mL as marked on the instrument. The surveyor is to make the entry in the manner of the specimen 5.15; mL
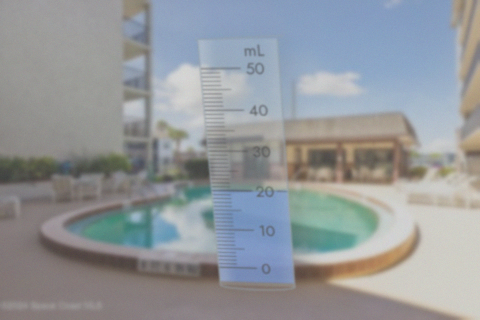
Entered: 20; mL
